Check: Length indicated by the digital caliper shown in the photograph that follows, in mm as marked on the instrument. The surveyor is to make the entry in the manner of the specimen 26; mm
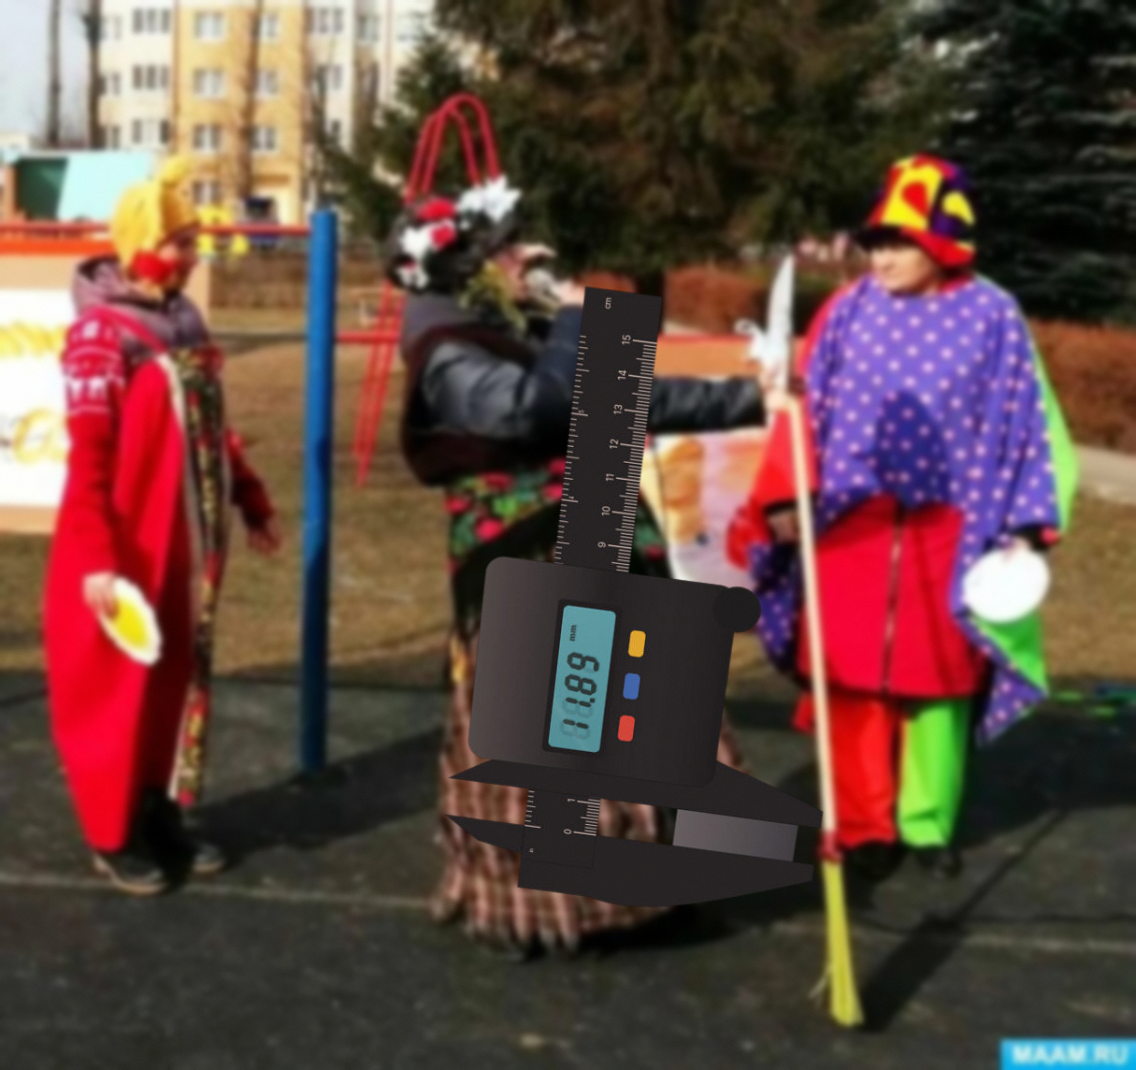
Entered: 11.89; mm
